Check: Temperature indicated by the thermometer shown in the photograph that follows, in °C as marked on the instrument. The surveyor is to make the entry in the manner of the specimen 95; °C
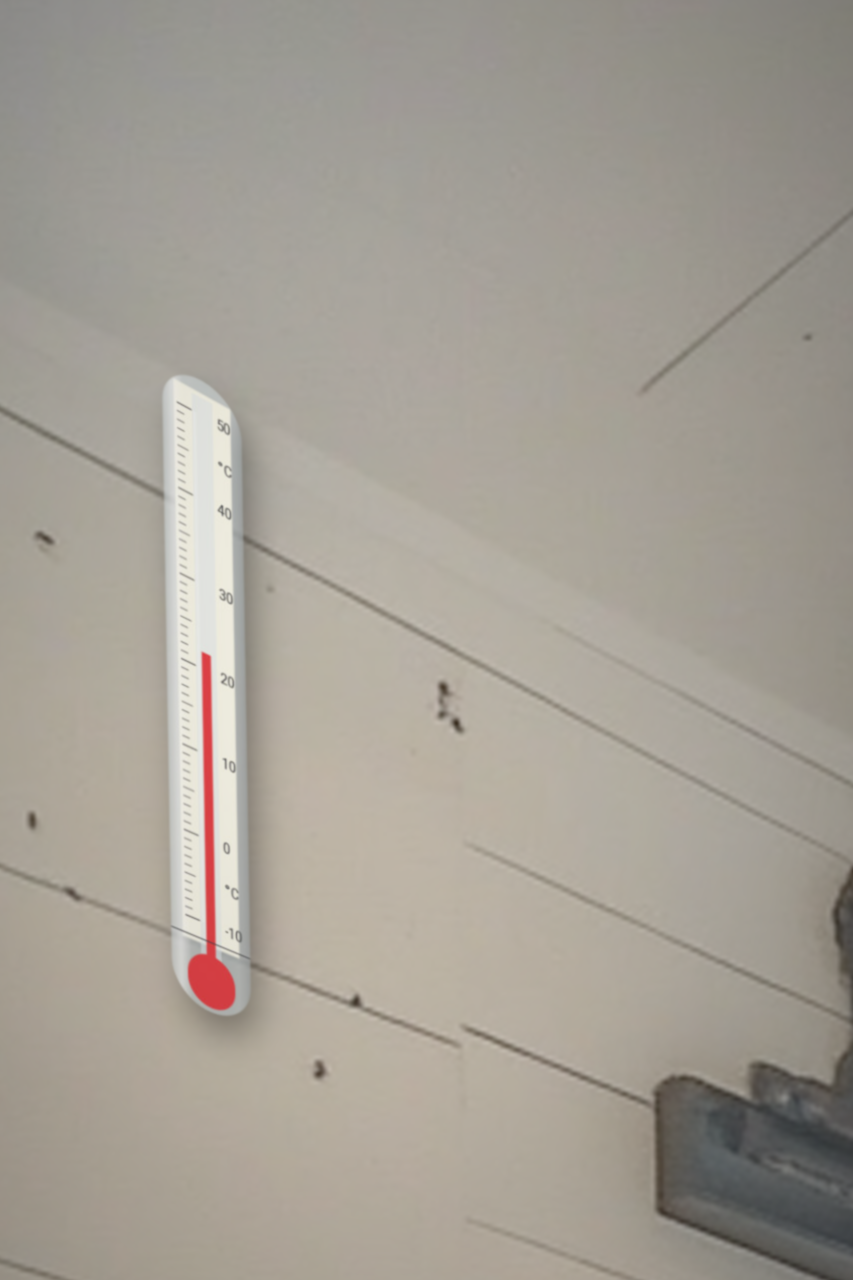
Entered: 22; °C
